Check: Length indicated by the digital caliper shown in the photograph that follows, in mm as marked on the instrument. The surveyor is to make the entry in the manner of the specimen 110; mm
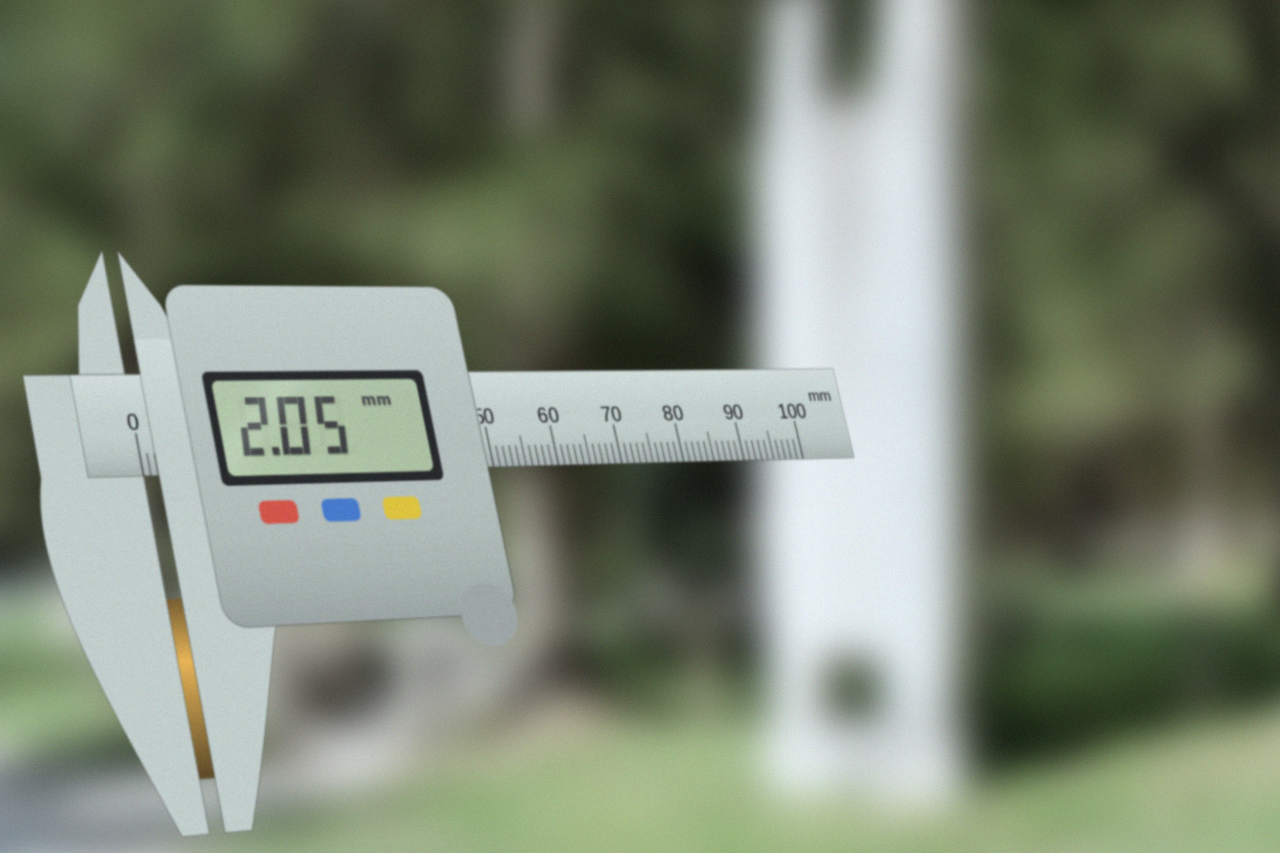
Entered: 2.05; mm
